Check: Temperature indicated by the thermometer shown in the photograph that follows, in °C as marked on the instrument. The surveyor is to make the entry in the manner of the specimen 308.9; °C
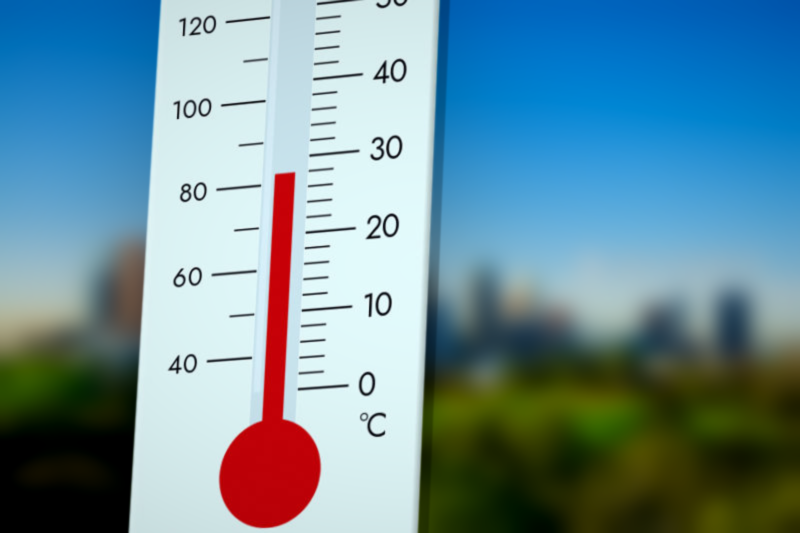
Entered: 28; °C
